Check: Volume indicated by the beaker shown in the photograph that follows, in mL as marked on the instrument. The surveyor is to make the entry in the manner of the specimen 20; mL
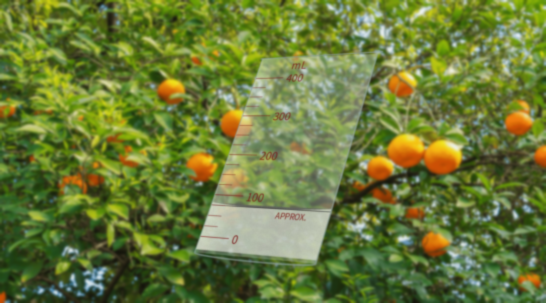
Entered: 75; mL
